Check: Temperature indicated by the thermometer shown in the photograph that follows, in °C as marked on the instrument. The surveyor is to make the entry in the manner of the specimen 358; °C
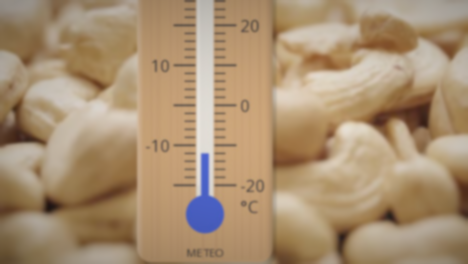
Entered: -12; °C
